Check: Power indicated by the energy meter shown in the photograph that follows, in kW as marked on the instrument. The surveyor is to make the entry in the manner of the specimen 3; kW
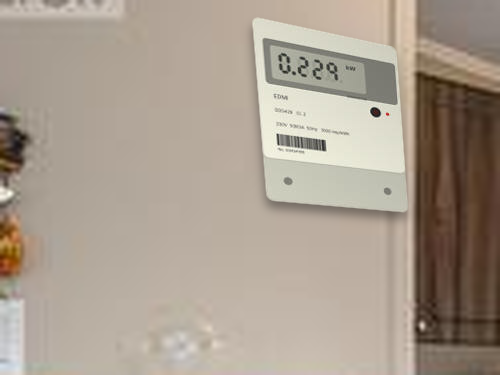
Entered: 0.229; kW
